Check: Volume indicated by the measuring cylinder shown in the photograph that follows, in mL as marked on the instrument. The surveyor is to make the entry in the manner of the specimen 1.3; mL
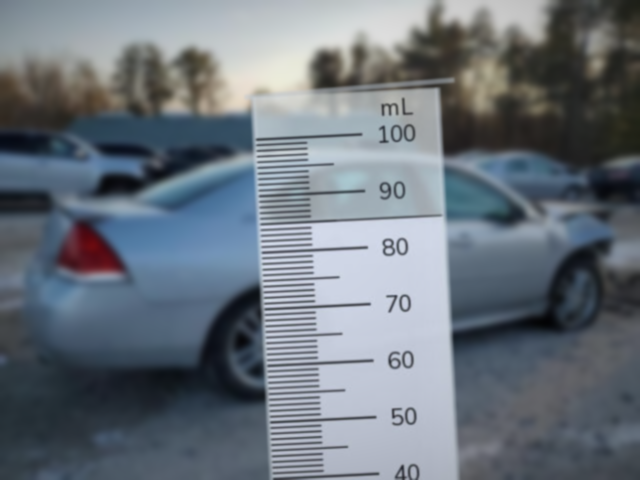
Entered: 85; mL
